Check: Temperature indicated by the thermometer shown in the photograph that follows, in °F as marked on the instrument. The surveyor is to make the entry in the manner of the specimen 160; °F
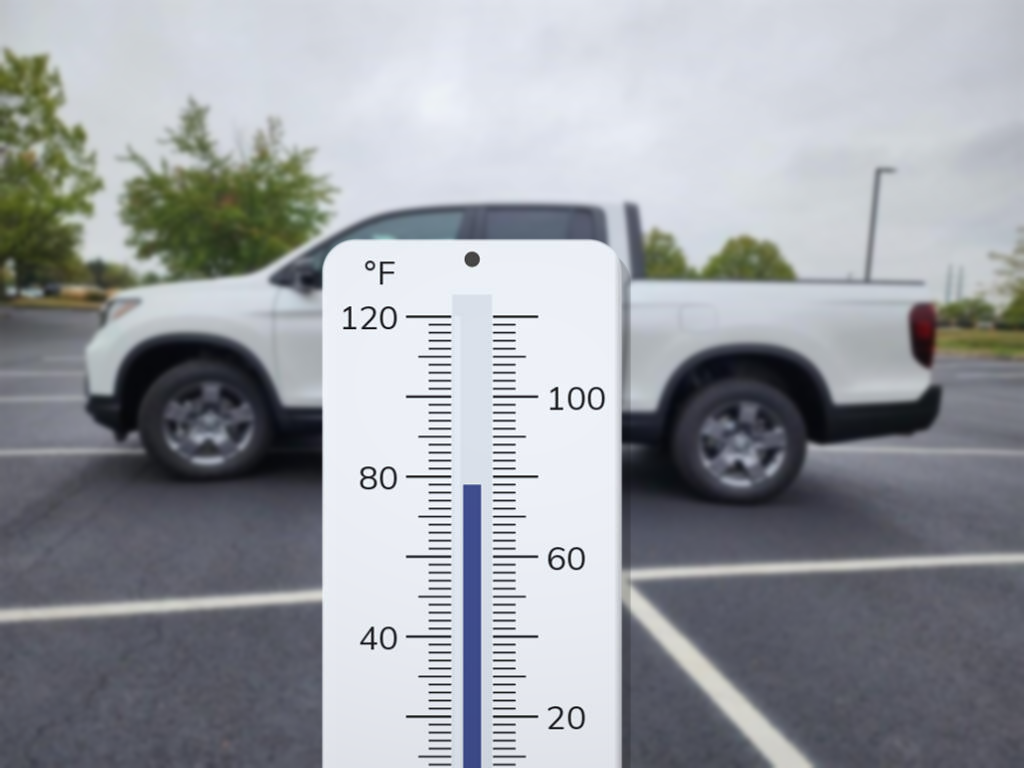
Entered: 78; °F
